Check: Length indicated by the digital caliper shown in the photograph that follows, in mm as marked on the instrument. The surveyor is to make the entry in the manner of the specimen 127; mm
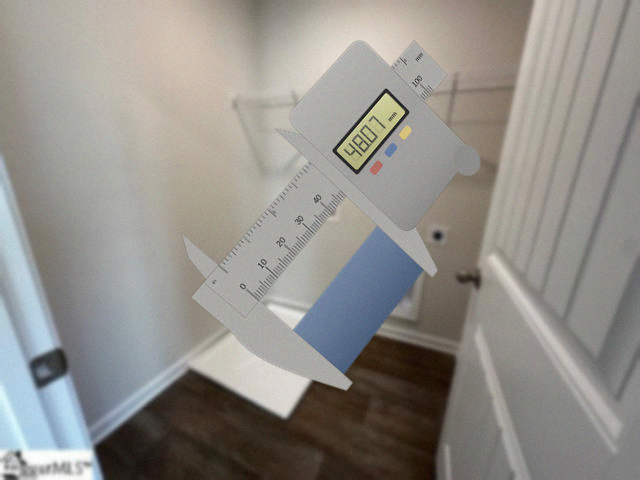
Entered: 48.07; mm
